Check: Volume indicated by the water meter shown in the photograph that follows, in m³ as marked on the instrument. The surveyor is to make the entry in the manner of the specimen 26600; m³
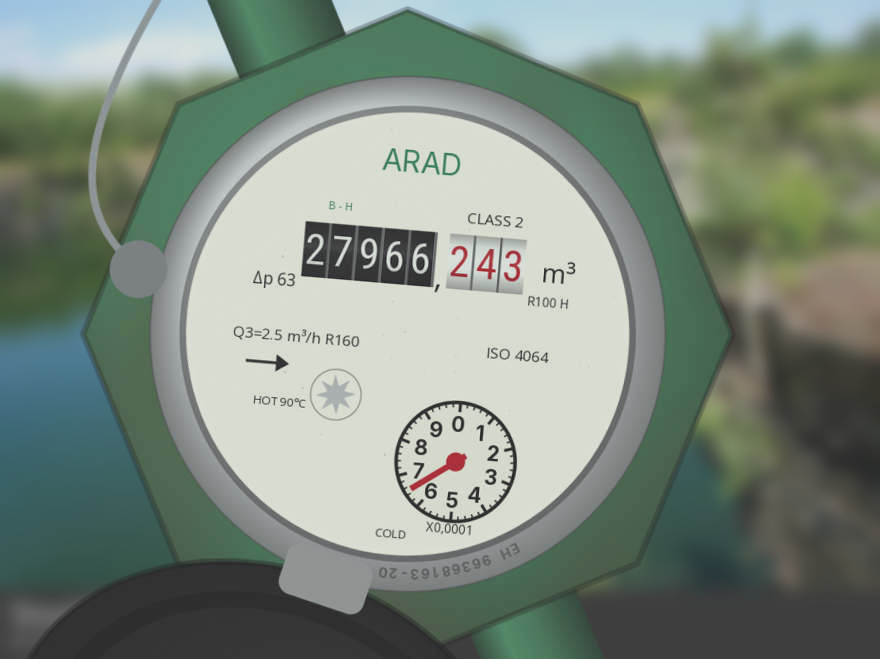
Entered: 27966.2436; m³
